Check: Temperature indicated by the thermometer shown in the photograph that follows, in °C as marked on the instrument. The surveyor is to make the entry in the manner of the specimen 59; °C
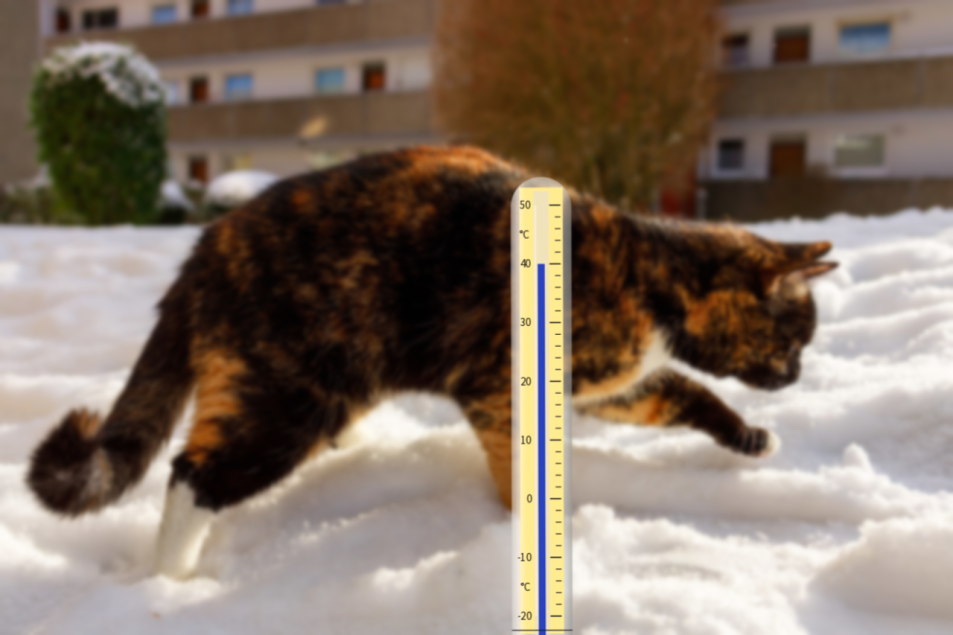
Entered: 40; °C
